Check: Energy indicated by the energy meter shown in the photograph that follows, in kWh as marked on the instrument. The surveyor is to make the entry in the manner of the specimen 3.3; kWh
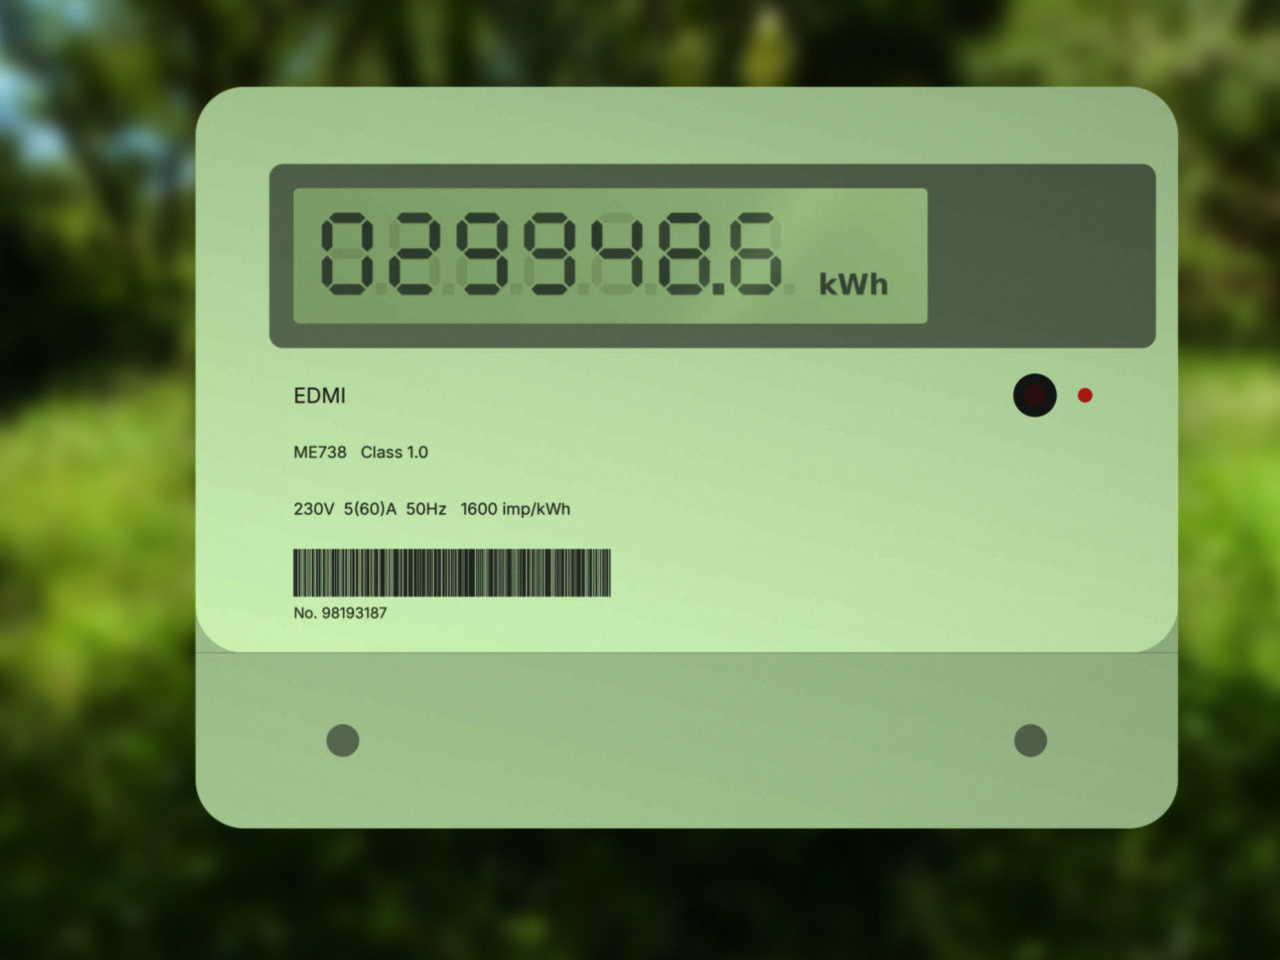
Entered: 29948.6; kWh
